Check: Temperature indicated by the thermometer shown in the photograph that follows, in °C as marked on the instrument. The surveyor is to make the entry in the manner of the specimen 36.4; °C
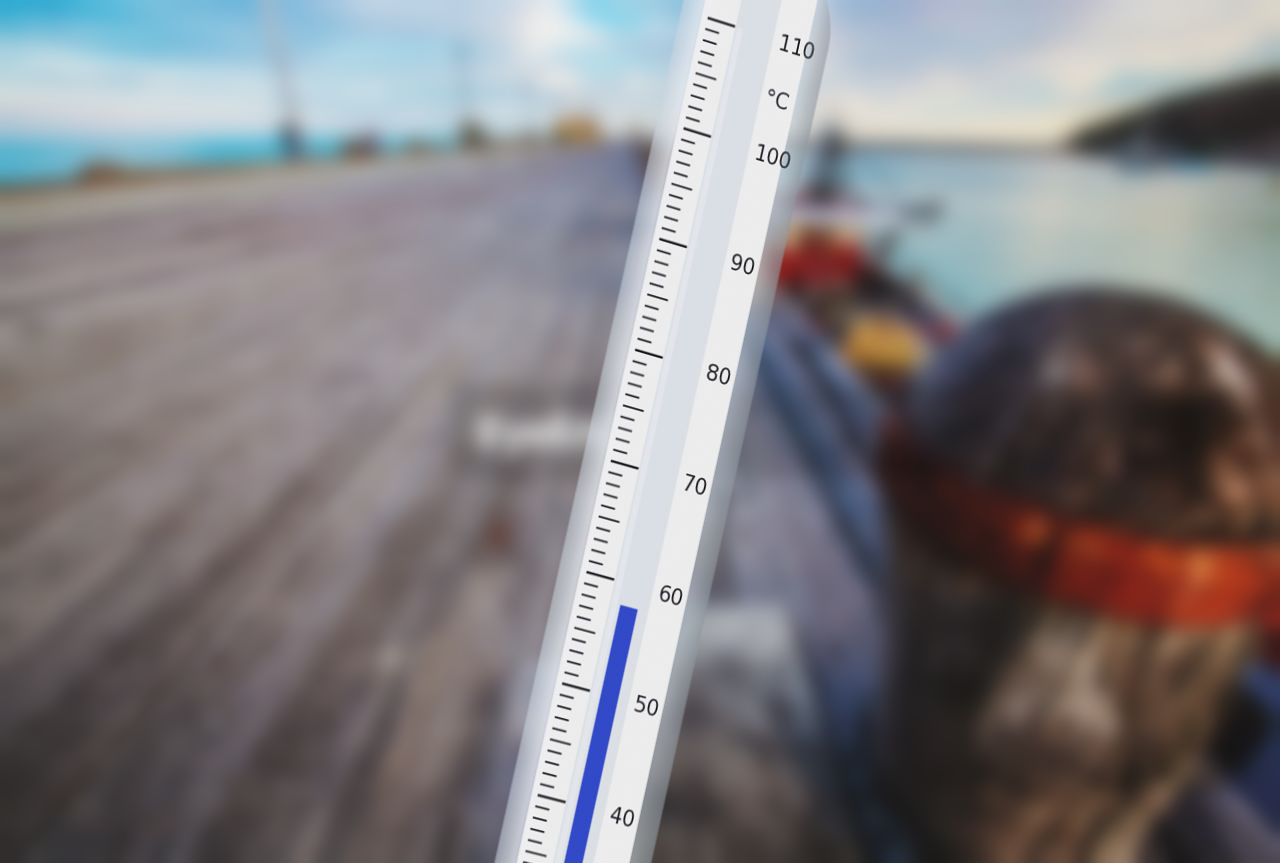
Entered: 58; °C
